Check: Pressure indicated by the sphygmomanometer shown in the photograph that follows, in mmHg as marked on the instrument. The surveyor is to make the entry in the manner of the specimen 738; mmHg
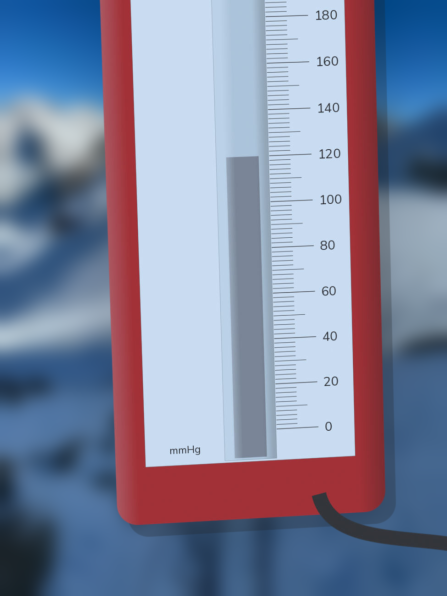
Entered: 120; mmHg
